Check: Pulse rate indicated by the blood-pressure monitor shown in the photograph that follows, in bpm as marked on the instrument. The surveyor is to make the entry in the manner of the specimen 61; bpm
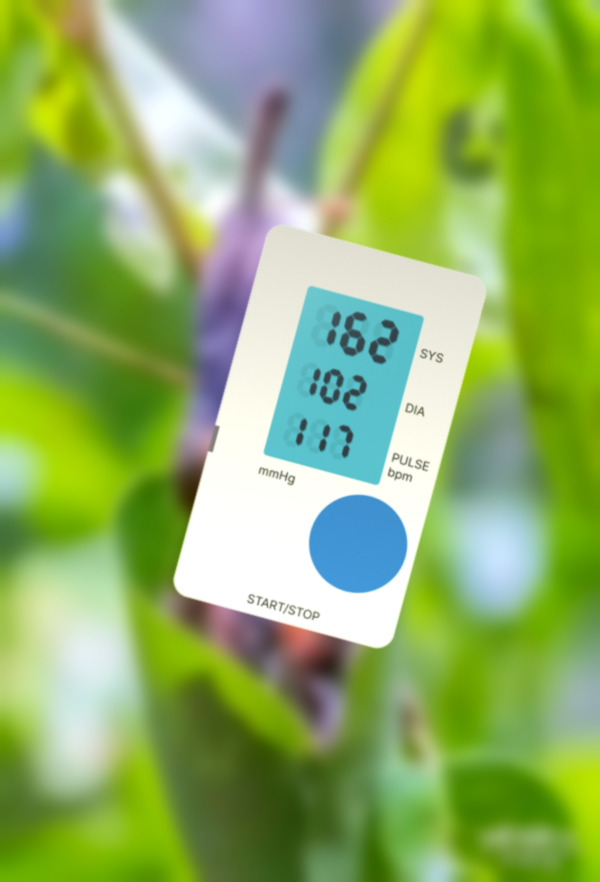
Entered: 117; bpm
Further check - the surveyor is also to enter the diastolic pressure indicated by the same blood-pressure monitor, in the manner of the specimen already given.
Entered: 102; mmHg
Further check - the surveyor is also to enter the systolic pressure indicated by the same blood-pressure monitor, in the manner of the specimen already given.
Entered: 162; mmHg
